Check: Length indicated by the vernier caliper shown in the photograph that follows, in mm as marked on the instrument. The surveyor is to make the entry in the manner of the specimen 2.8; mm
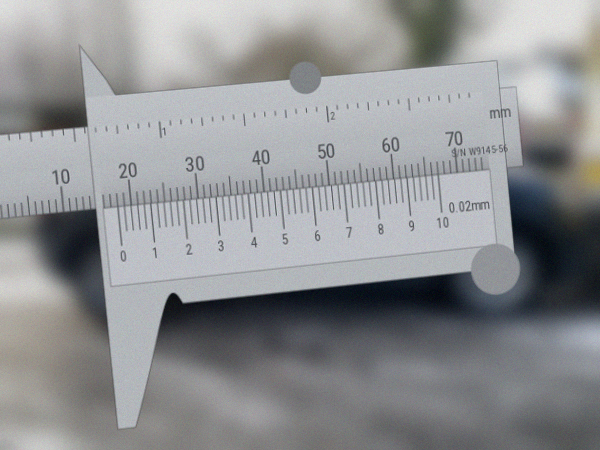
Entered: 18.0; mm
